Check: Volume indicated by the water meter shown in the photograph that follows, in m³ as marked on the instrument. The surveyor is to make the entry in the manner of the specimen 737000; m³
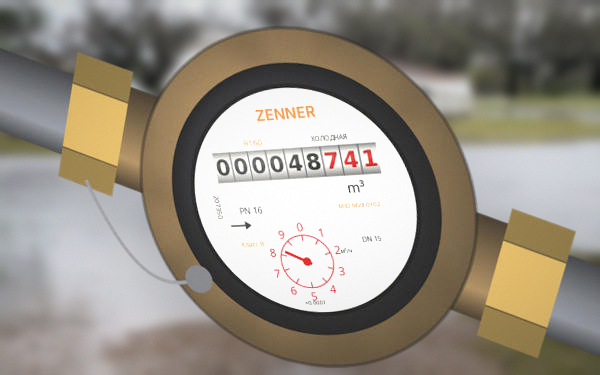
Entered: 48.7418; m³
